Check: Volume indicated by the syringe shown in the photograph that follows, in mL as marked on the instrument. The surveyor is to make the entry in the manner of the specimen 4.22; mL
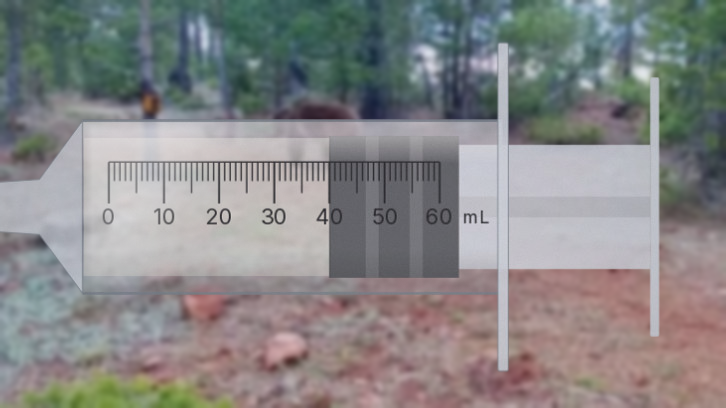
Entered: 40; mL
